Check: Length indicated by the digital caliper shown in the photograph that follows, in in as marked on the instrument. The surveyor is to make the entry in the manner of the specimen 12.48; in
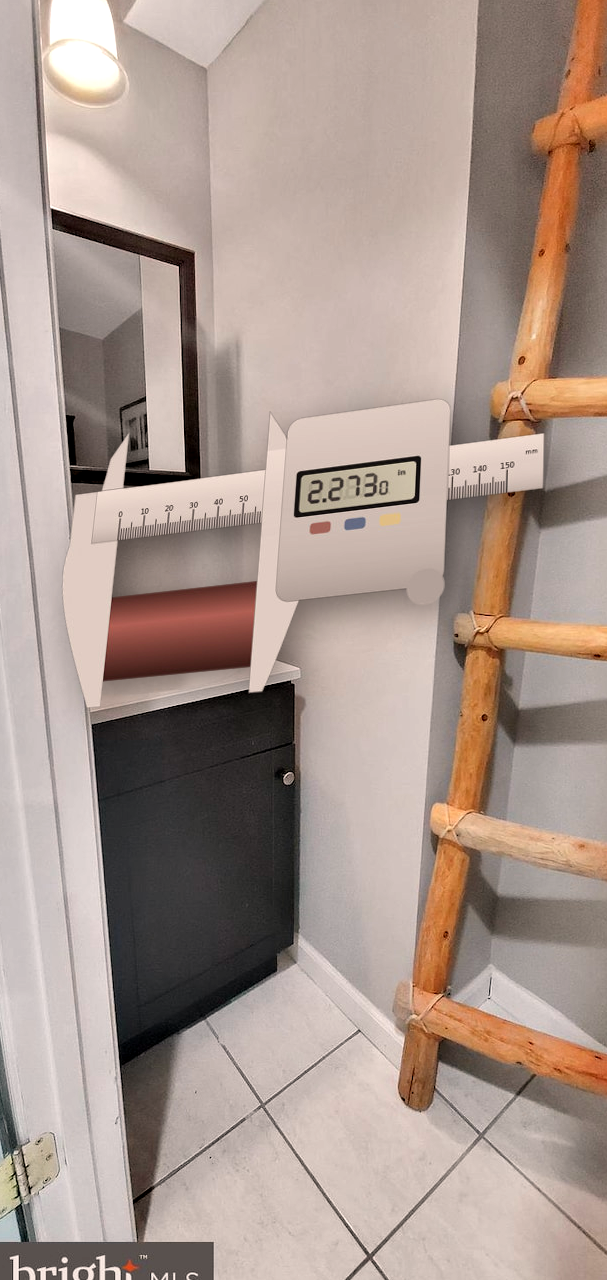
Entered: 2.2730; in
